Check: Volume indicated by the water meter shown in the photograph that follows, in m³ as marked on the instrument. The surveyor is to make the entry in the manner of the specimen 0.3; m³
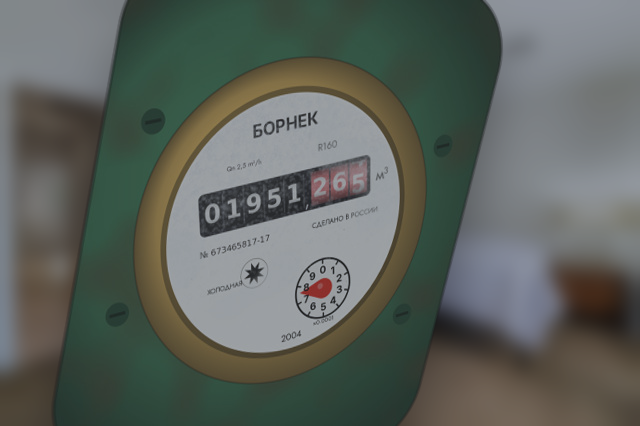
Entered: 1951.2647; m³
